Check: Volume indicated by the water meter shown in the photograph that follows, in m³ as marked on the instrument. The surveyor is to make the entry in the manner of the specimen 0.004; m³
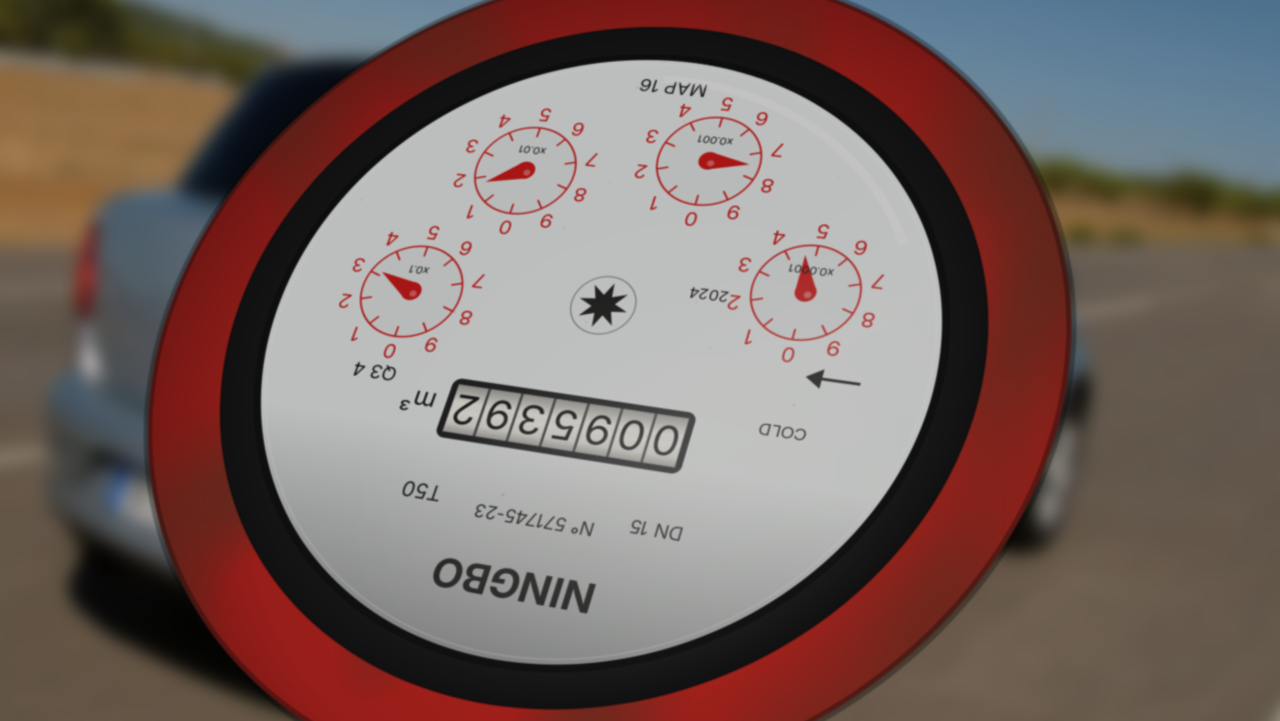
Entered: 95392.3174; m³
